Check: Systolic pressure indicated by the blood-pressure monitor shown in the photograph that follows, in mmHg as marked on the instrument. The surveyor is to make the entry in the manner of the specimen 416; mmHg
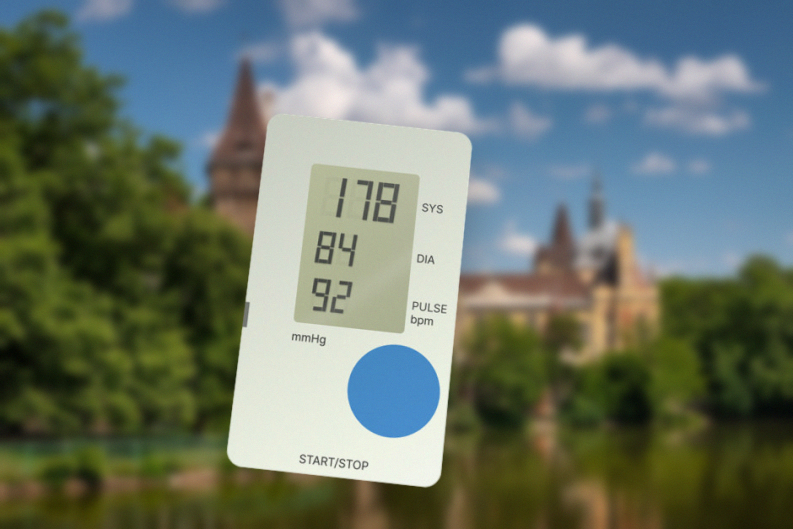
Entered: 178; mmHg
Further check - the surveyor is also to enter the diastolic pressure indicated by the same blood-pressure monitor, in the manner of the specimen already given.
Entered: 84; mmHg
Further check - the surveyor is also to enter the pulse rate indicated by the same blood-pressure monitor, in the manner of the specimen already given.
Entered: 92; bpm
